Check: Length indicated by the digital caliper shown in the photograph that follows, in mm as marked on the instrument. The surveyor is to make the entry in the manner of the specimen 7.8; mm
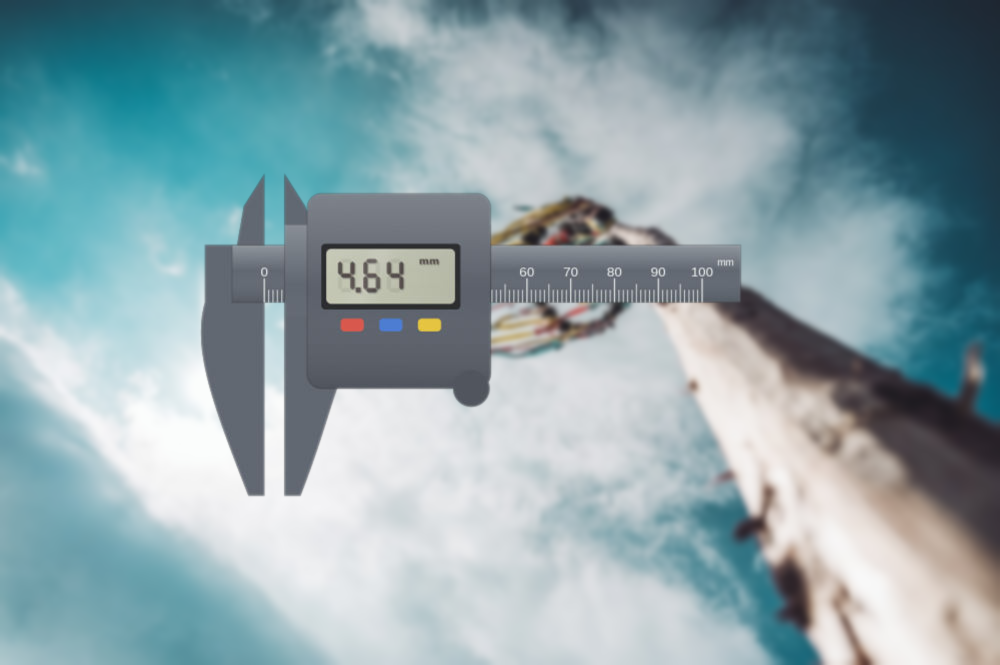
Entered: 4.64; mm
